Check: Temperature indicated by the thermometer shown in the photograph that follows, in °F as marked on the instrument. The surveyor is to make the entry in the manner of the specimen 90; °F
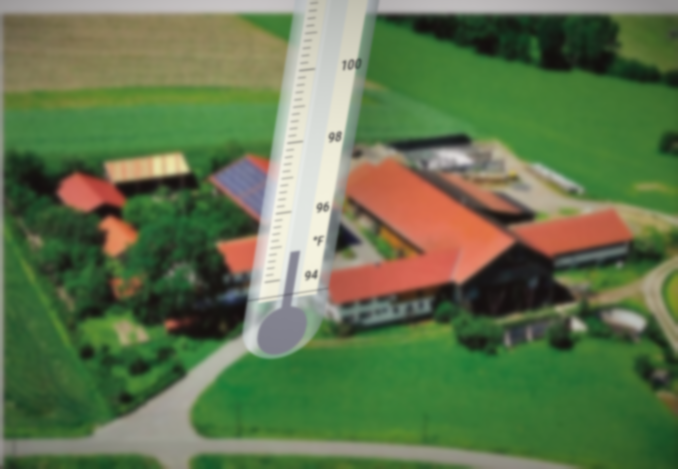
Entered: 94.8; °F
